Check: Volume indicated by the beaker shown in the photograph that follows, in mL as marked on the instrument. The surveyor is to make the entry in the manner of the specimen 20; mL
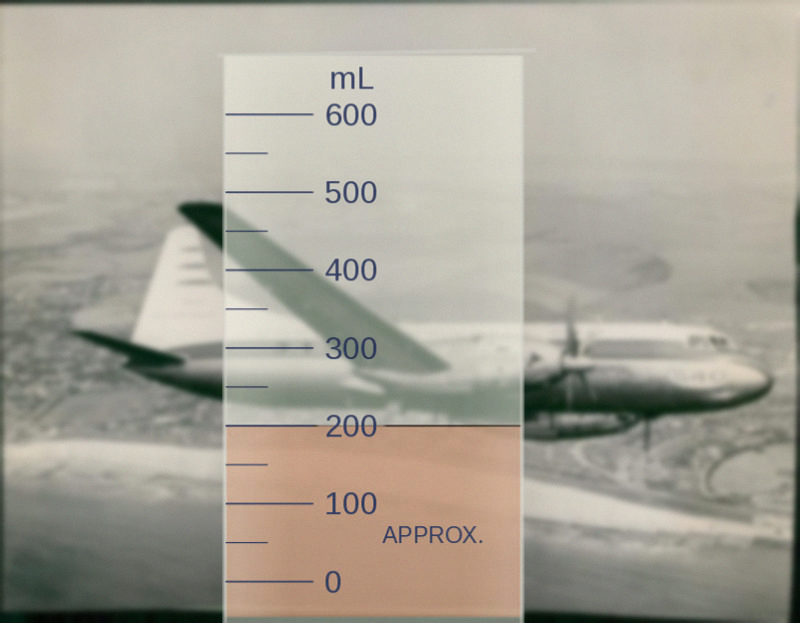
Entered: 200; mL
